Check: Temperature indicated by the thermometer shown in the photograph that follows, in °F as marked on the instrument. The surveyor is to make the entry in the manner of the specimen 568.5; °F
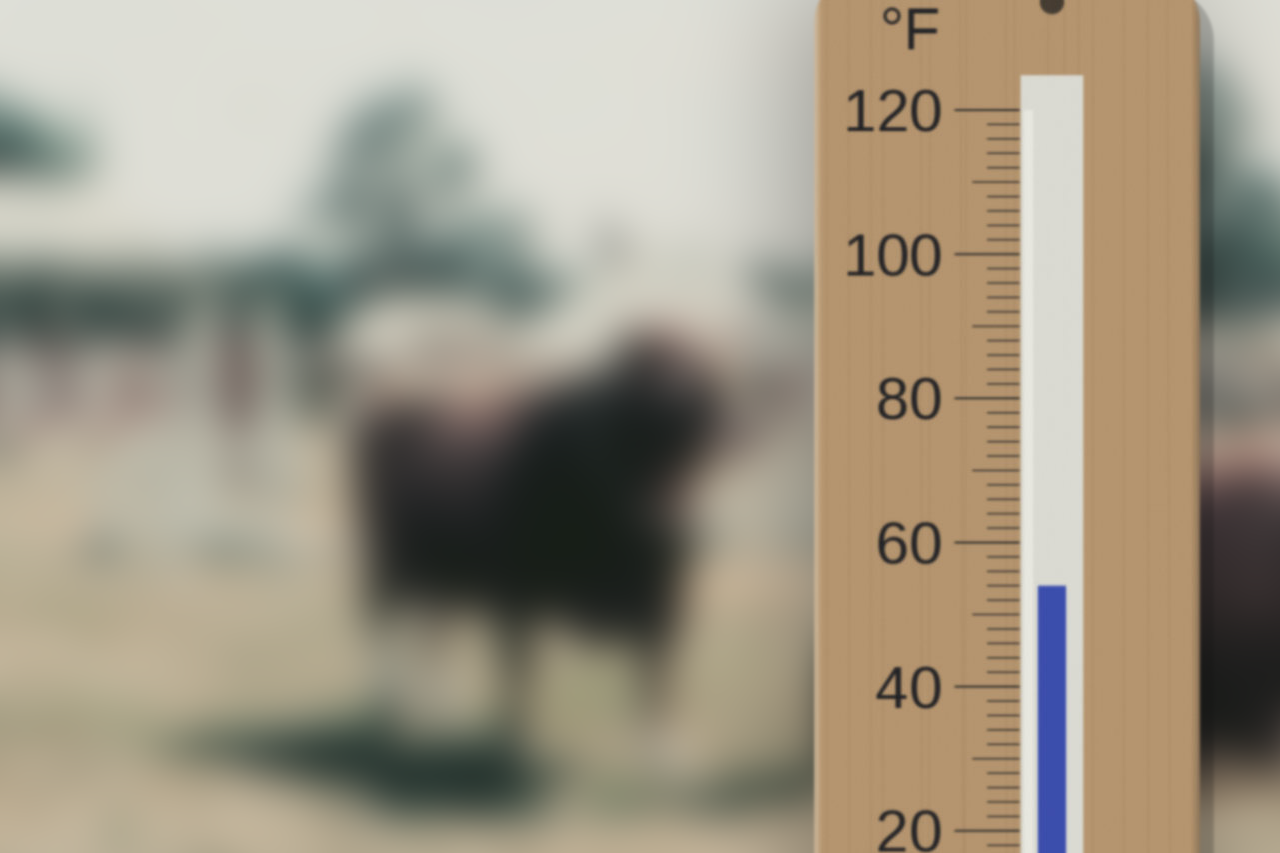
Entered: 54; °F
